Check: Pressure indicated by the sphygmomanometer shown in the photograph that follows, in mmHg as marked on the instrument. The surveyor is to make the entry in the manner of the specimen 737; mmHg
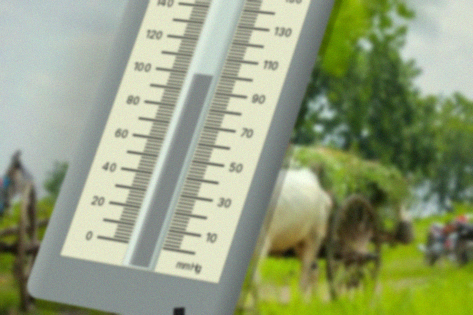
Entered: 100; mmHg
